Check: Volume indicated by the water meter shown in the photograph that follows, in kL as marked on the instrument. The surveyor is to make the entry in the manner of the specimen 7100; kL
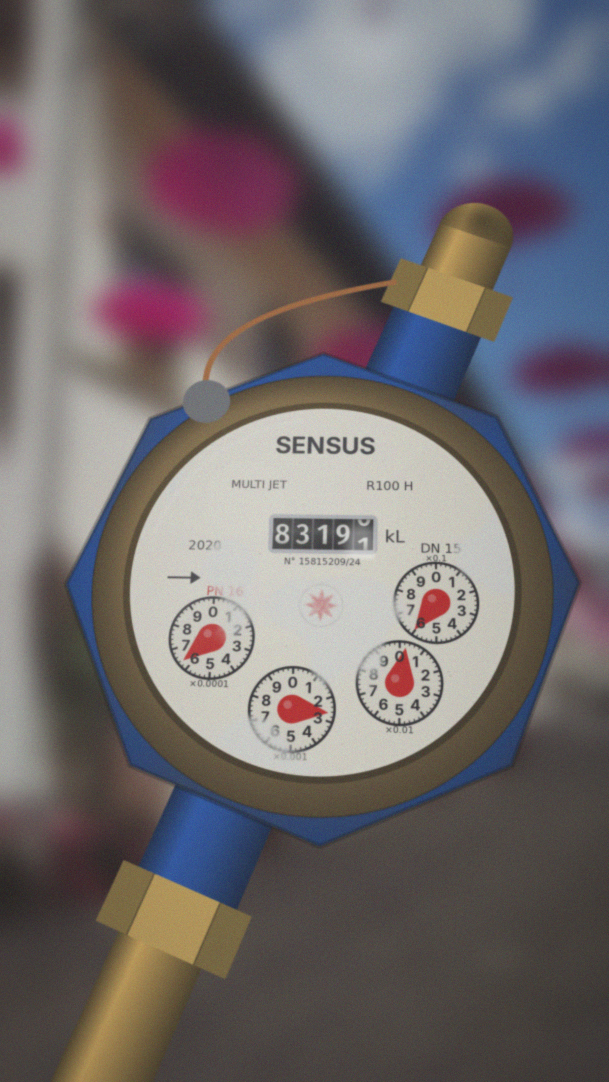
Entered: 83190.6026; kL
